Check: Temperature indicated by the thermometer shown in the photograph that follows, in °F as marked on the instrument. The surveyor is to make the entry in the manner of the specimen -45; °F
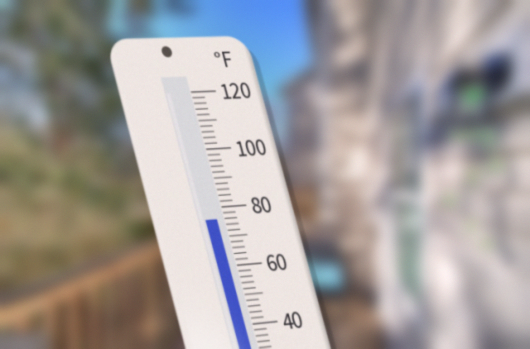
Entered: 76; °F
